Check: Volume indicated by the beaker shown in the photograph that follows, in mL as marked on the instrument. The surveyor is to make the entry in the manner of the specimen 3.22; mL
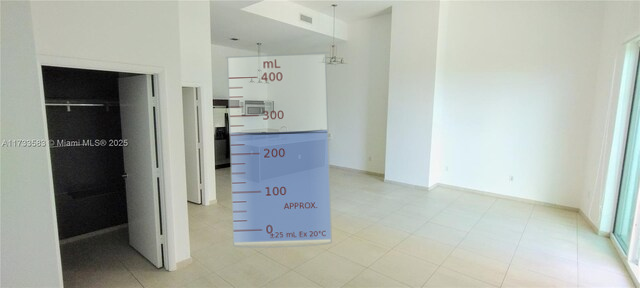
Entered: 250; mL
